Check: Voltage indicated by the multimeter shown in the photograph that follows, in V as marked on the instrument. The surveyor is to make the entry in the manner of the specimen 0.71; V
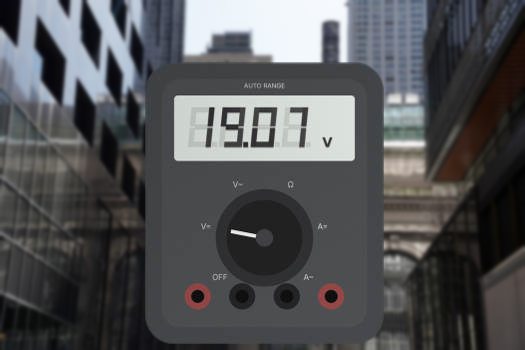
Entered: 19.07; V
